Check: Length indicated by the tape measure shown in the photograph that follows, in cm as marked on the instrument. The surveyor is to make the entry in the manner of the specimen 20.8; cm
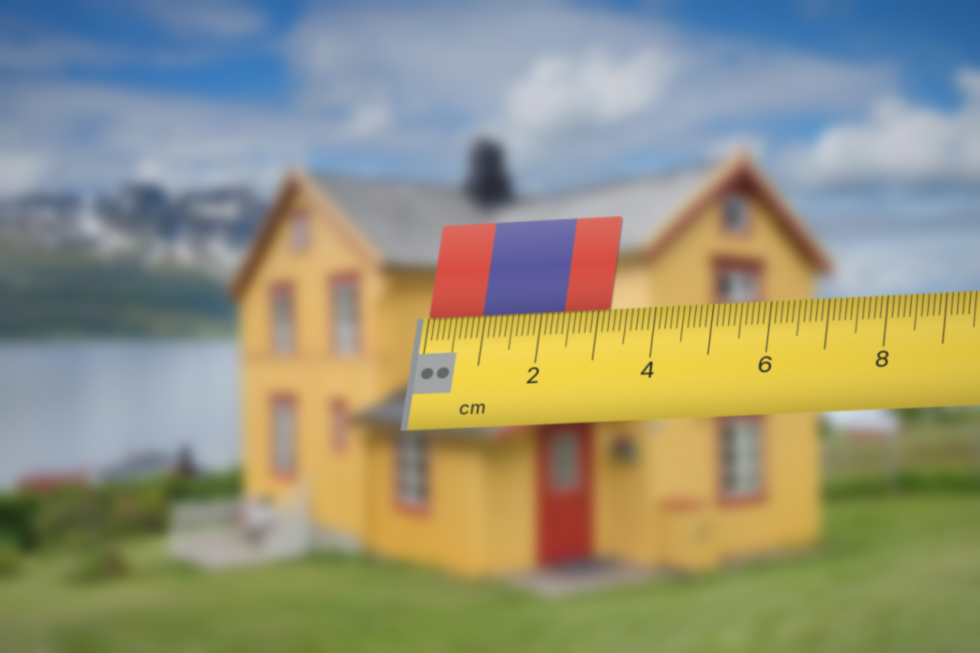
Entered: 3.2; cm
